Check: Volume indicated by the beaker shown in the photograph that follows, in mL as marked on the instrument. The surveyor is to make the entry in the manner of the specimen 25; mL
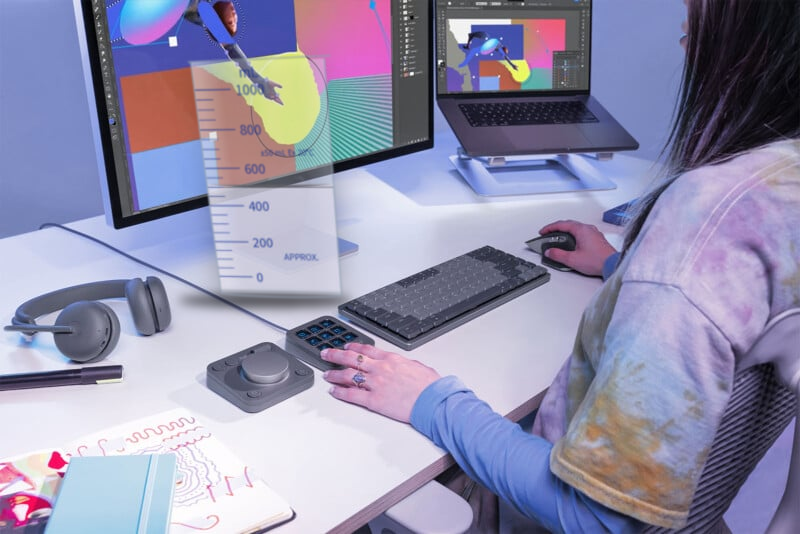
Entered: 500; mL
